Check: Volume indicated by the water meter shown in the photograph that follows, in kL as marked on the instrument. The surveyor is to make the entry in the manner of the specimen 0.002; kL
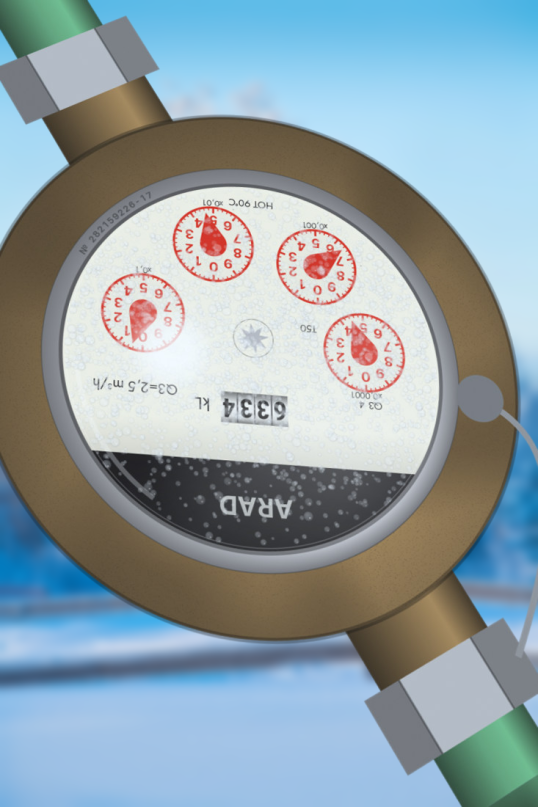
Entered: 6334.0464; kL
